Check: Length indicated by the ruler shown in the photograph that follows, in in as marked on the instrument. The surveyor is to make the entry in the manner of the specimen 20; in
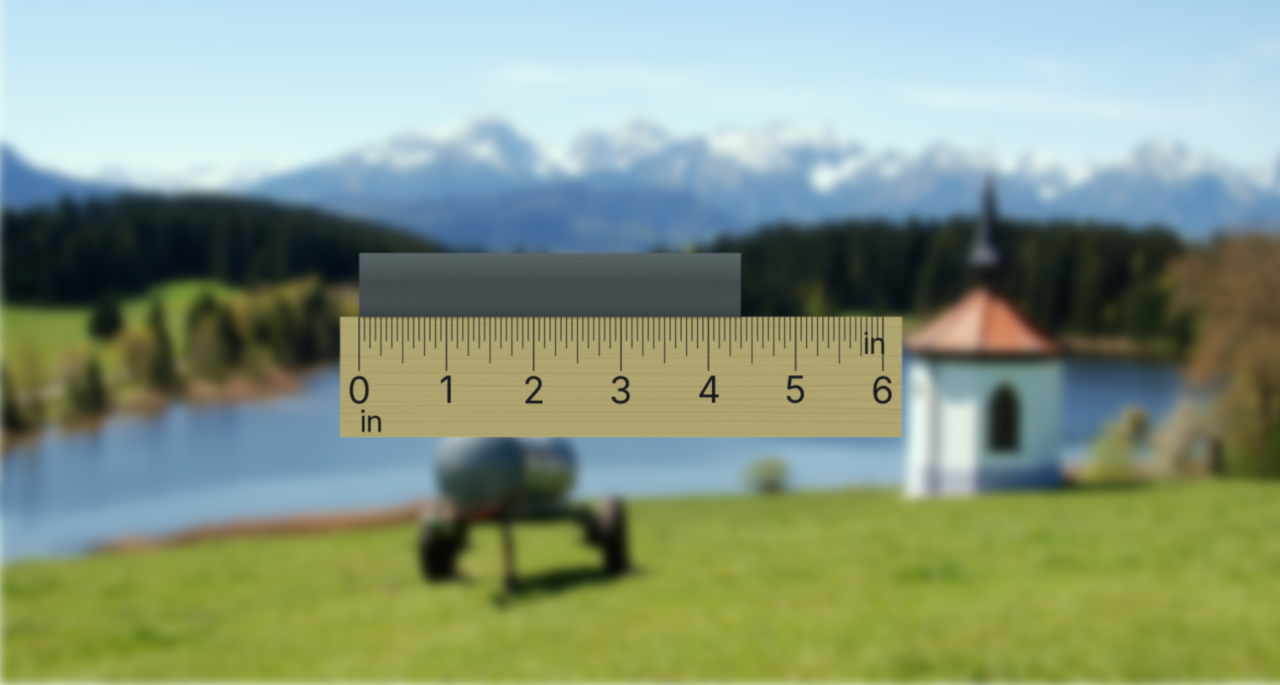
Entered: 4.375; in
